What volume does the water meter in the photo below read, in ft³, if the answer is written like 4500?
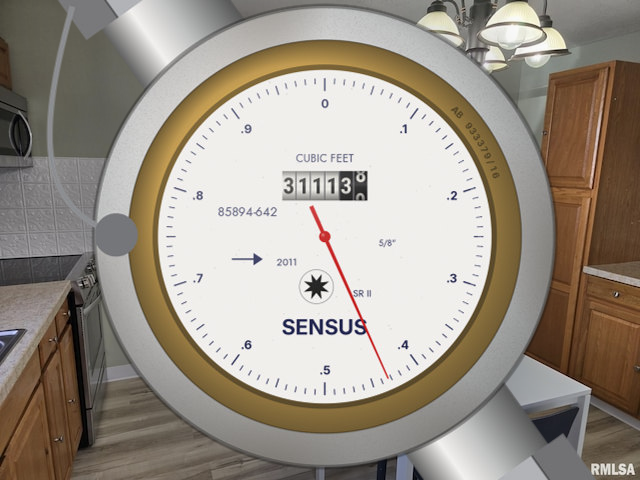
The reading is 311138.43
